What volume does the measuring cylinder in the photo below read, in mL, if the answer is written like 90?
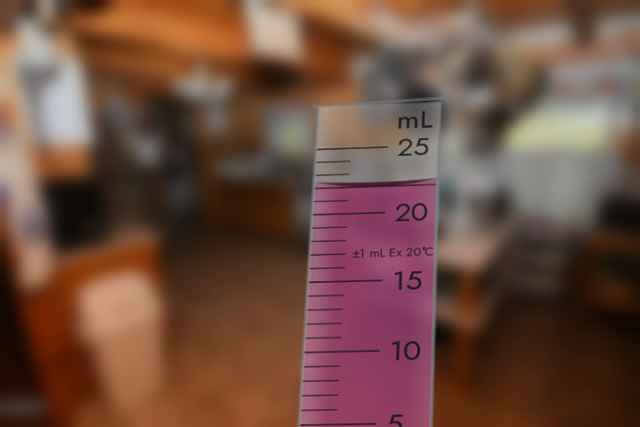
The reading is 22
